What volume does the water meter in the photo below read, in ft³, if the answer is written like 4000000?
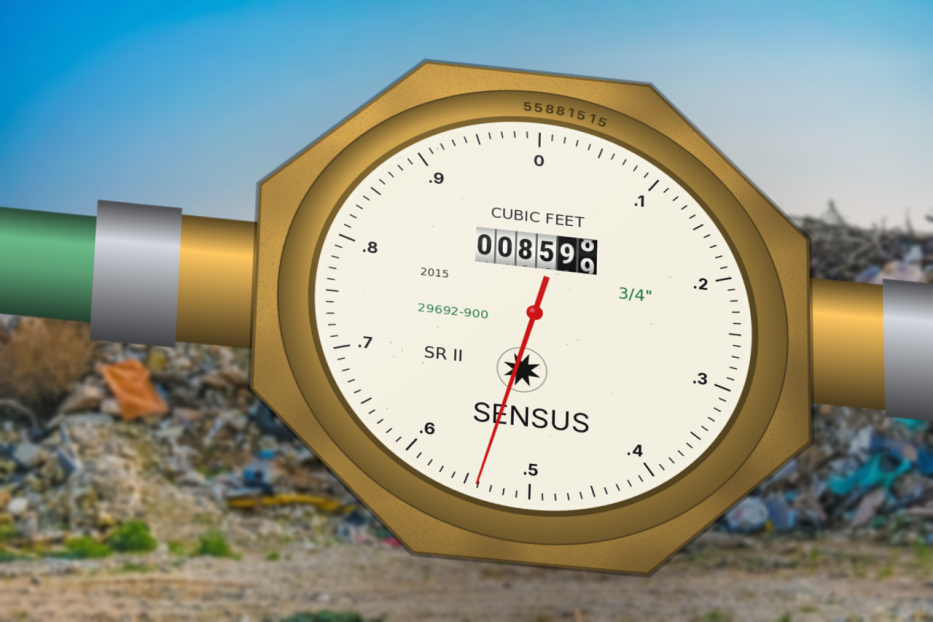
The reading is 8598.54
